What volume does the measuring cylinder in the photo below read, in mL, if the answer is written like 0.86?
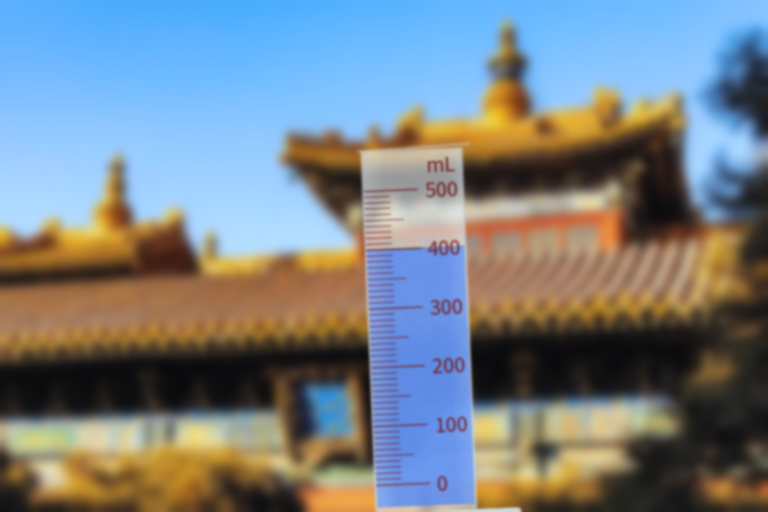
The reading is 400
